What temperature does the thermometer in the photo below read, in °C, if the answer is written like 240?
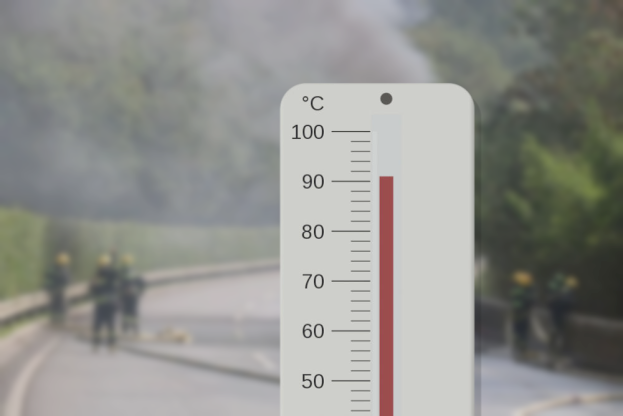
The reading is 91
